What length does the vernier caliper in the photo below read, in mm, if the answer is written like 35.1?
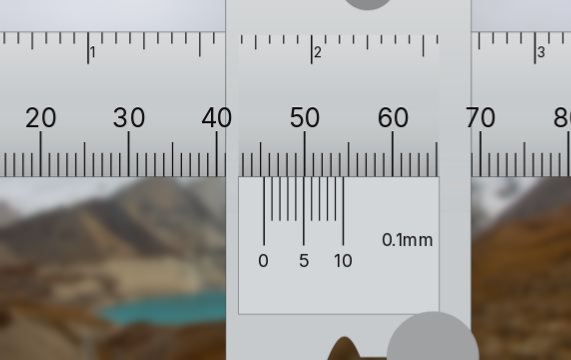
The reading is 45.4
